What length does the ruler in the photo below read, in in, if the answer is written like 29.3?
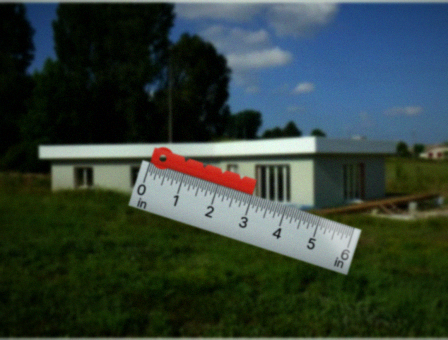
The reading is 3
